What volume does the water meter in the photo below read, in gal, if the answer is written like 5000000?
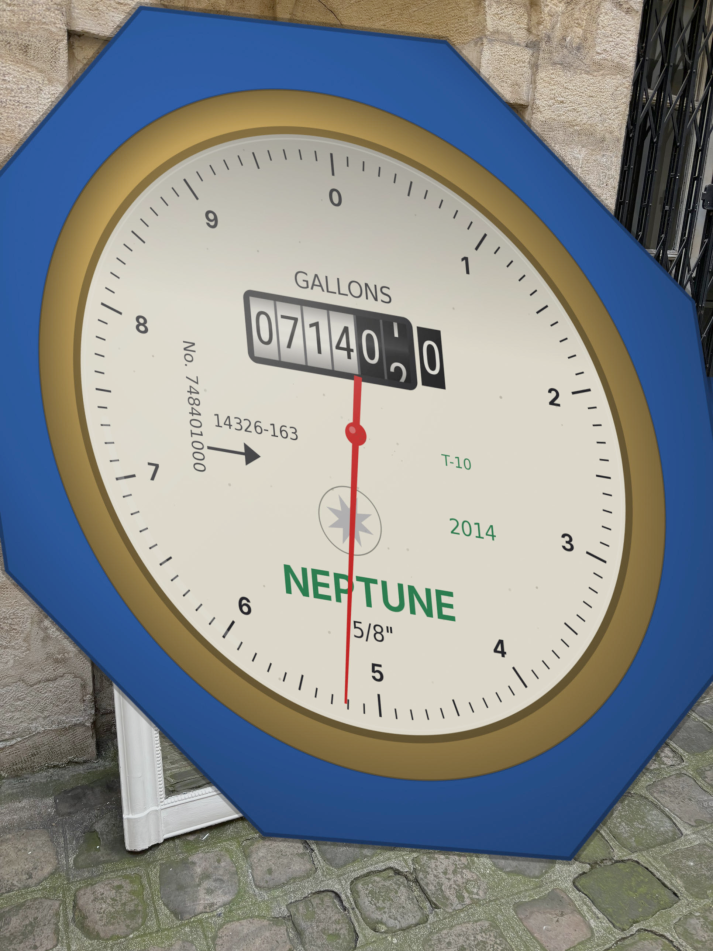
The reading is 714015.2
